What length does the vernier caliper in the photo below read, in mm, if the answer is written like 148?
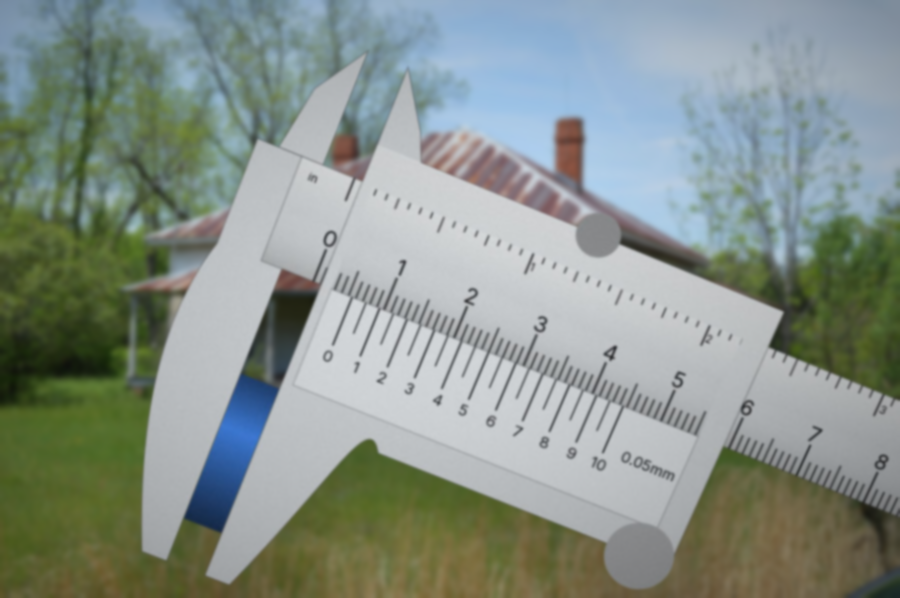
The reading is 5.5
